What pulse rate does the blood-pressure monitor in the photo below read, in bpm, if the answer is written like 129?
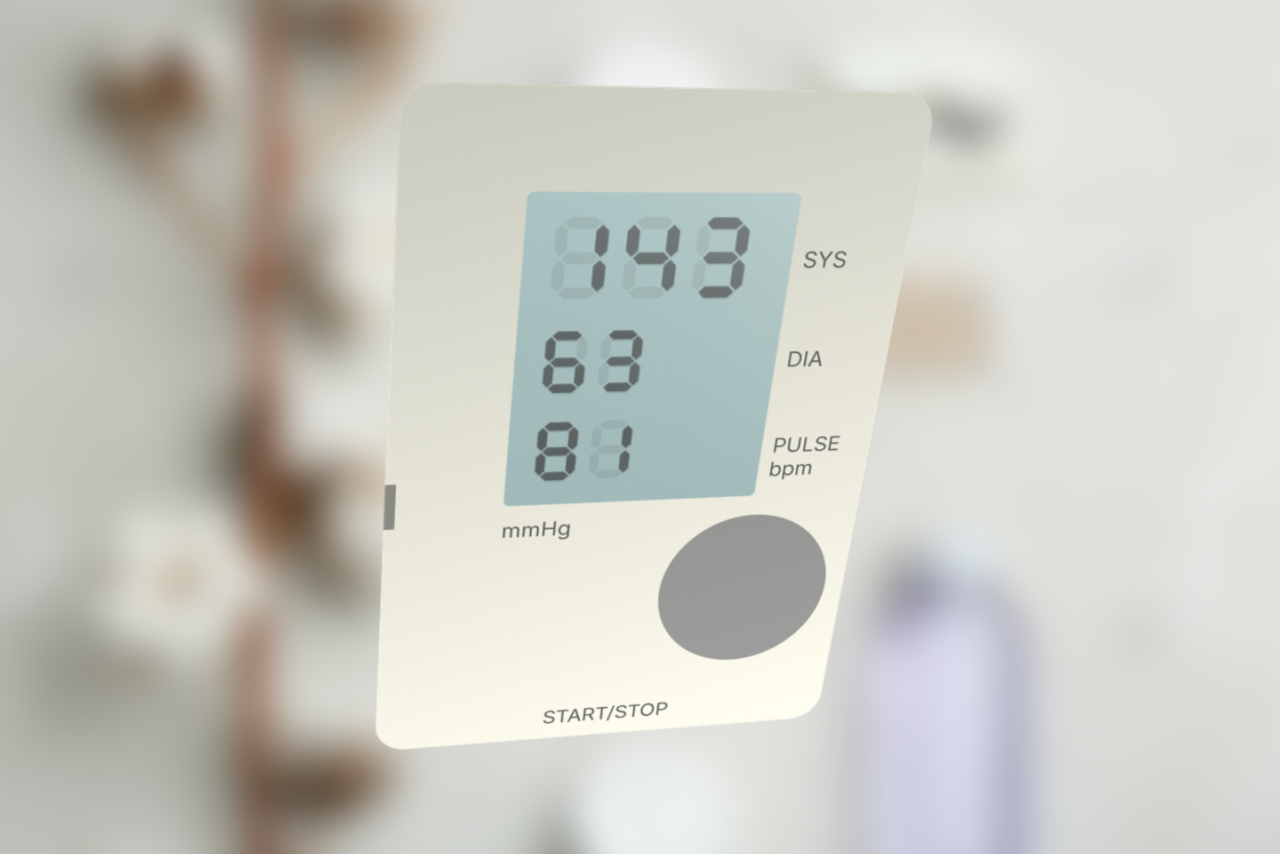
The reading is 81
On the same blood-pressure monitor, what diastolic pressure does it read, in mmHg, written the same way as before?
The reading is 63
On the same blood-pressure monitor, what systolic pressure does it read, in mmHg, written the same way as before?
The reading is 143
